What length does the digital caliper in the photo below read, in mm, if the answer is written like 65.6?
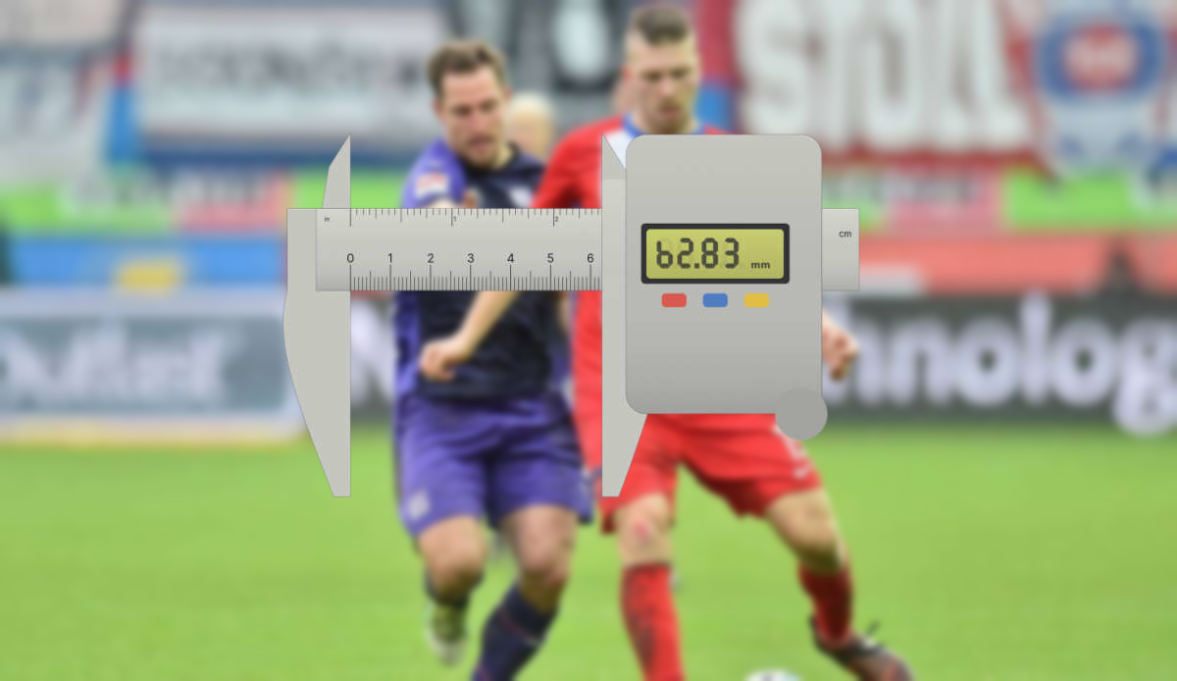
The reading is 62.83
